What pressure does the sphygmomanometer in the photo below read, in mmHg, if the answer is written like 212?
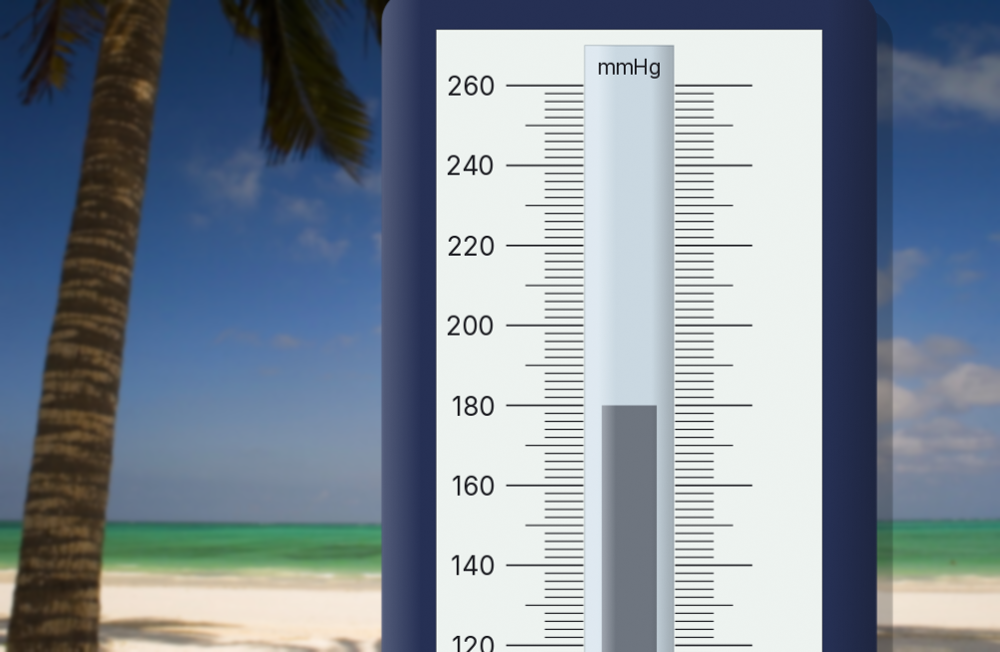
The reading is 180
